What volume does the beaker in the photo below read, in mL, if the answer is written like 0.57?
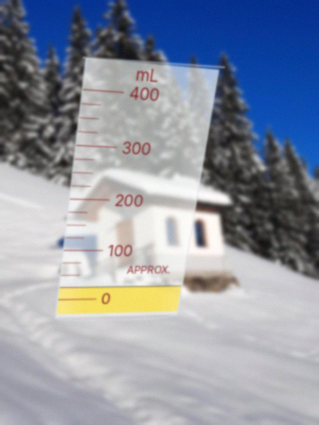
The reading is 25
